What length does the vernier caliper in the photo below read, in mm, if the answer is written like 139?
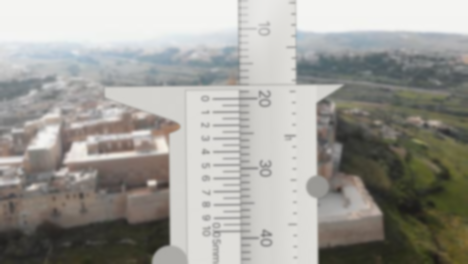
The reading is 20.0
